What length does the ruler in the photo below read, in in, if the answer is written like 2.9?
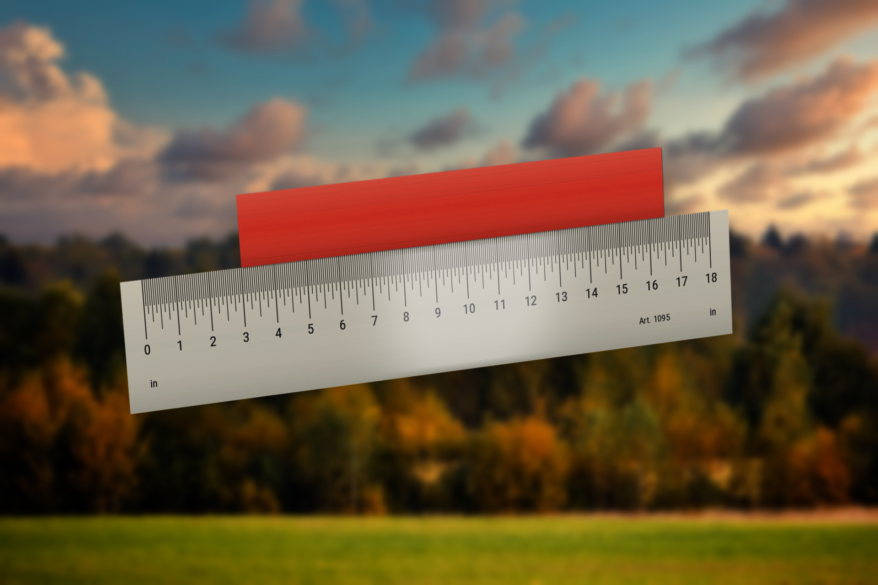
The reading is 13.5
